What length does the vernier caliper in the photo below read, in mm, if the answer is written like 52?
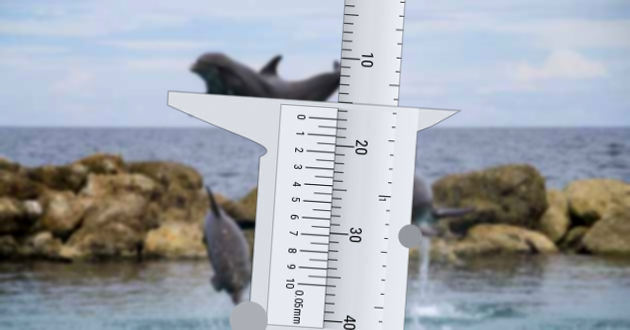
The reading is 17.0
